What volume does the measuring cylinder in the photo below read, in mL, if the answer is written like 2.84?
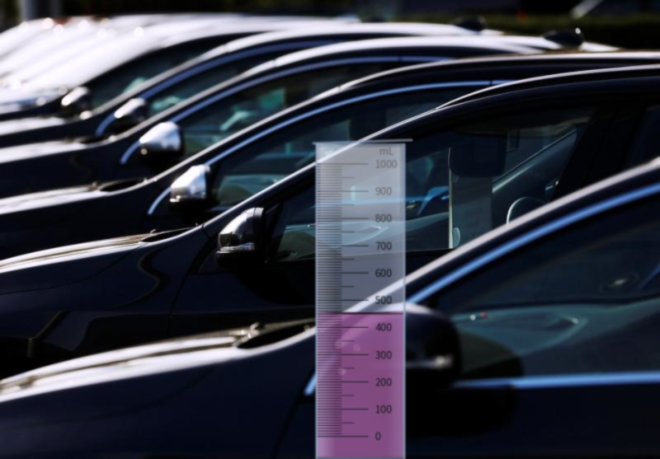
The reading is 450
